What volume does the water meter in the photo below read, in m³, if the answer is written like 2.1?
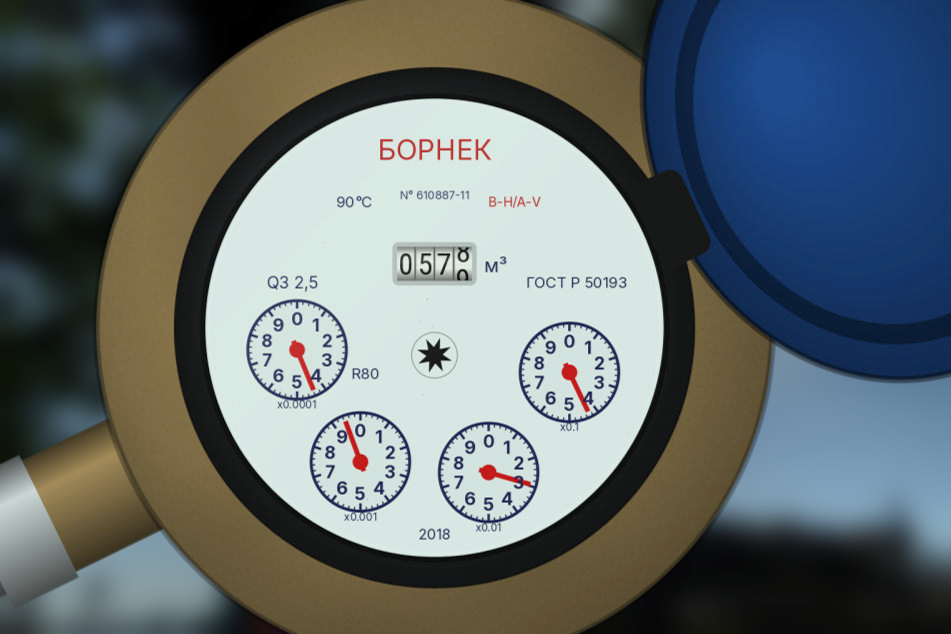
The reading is 578.4294
